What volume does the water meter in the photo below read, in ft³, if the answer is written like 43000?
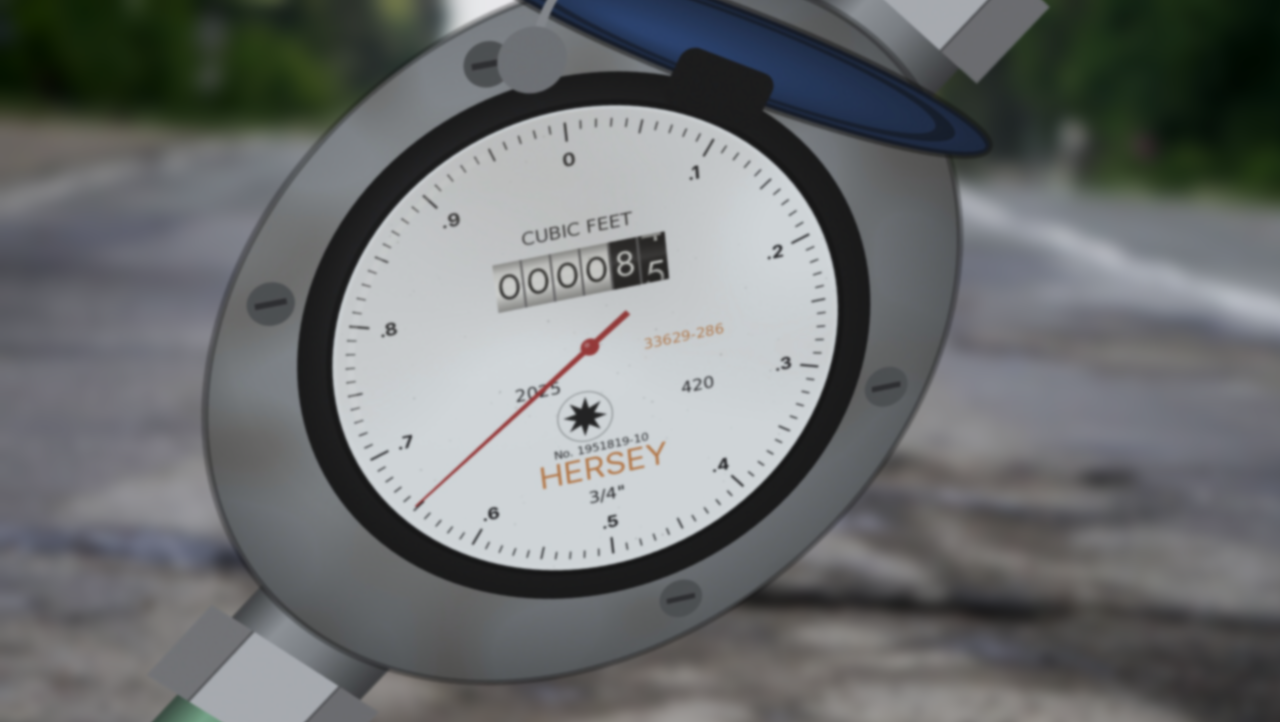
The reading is 84.65
